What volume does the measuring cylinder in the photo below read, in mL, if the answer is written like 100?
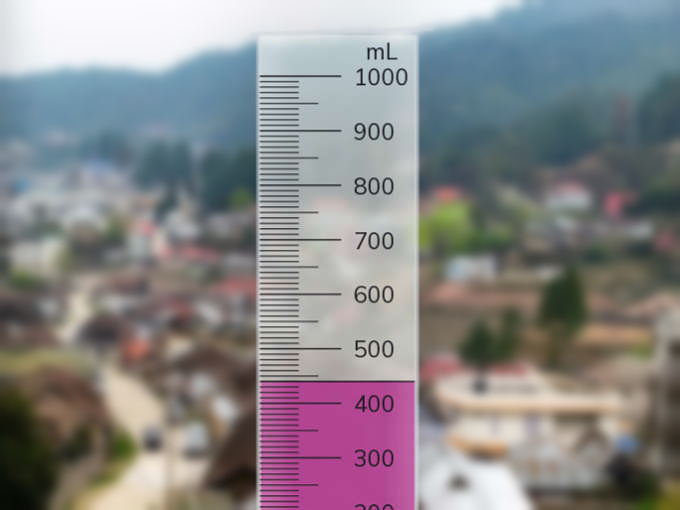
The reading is 440
